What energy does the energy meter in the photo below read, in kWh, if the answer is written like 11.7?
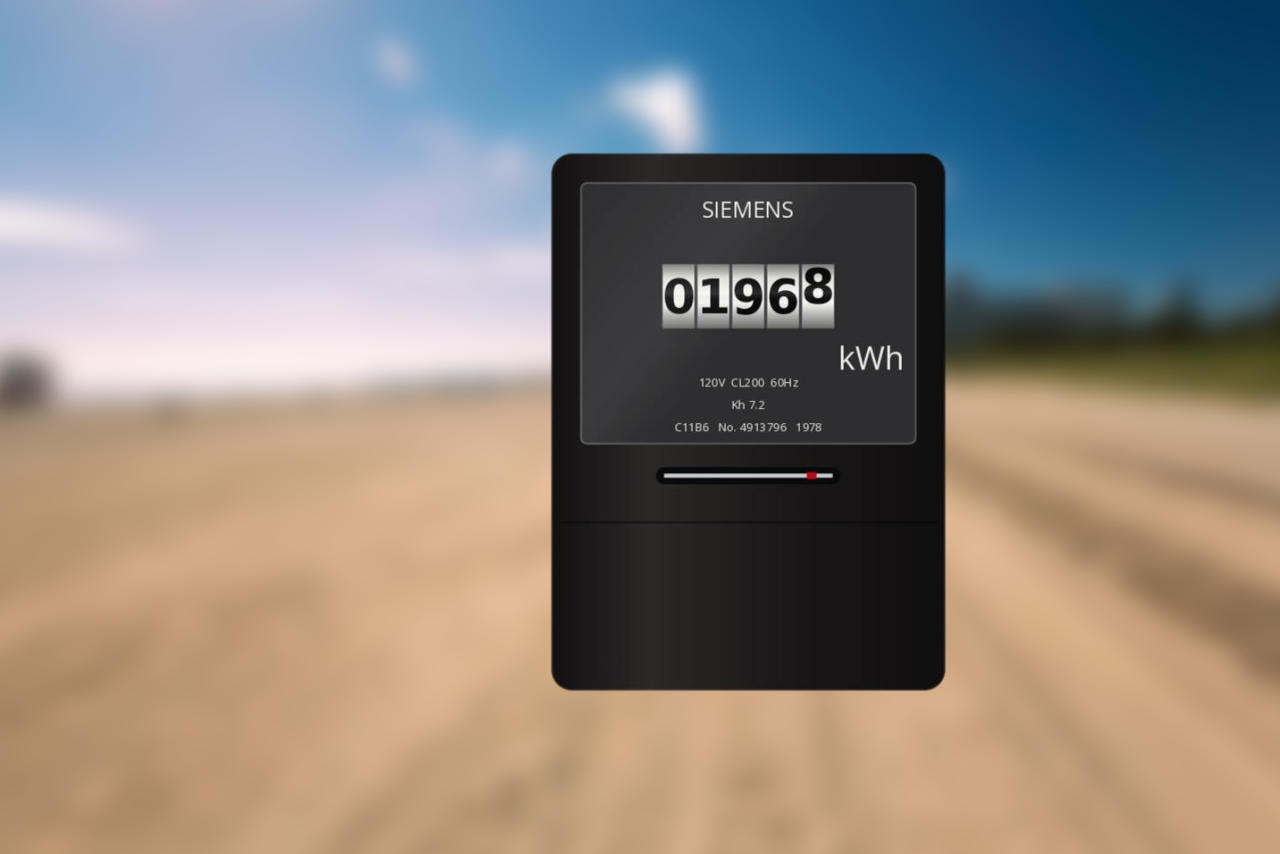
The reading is 1968
